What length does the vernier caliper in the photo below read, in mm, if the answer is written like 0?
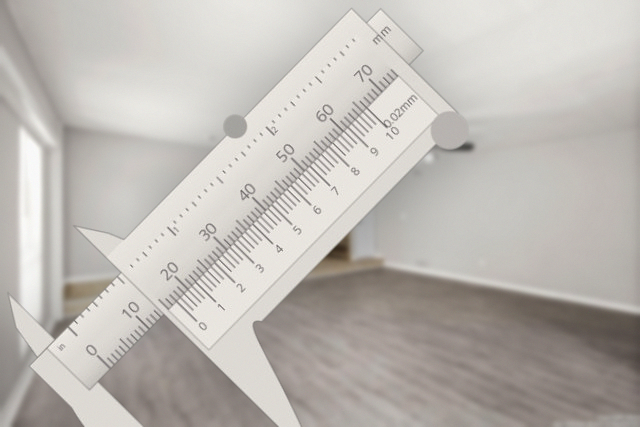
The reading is 17.0
